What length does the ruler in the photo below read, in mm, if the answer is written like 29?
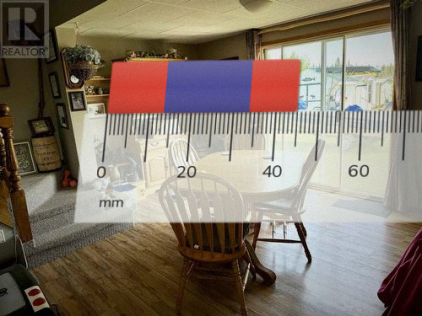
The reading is 45
